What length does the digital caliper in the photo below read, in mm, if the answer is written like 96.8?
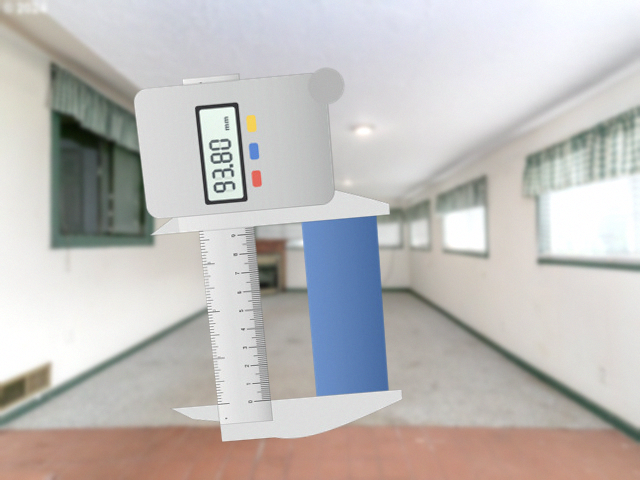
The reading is 93.80
